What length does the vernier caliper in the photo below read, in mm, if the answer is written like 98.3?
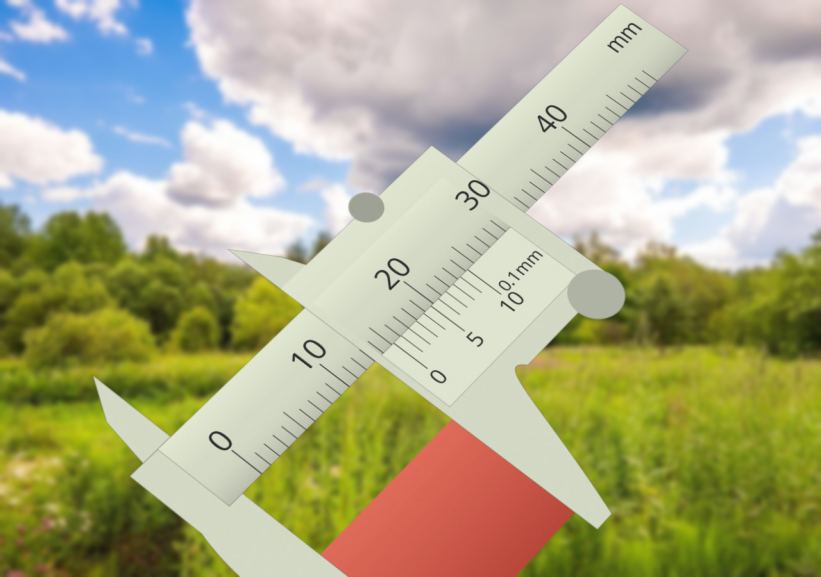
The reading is 15.2
